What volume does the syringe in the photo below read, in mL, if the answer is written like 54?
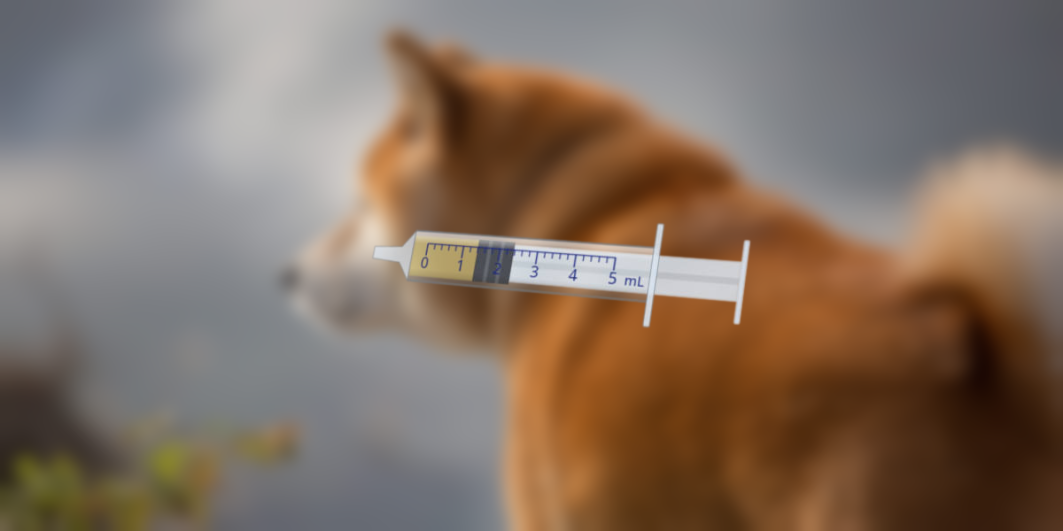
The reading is 1.4
